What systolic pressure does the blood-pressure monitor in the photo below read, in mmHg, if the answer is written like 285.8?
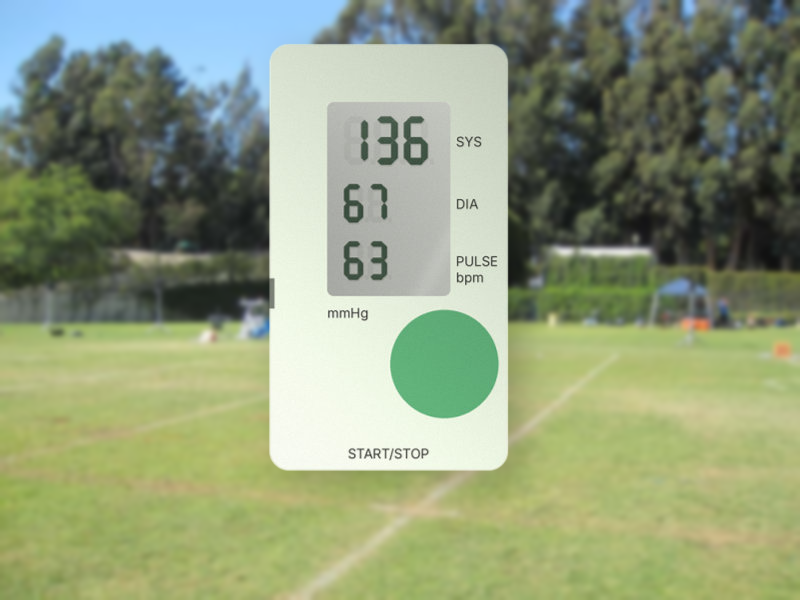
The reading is 136
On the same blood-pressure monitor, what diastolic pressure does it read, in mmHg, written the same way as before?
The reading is 67
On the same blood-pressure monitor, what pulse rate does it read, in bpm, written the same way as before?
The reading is 63
